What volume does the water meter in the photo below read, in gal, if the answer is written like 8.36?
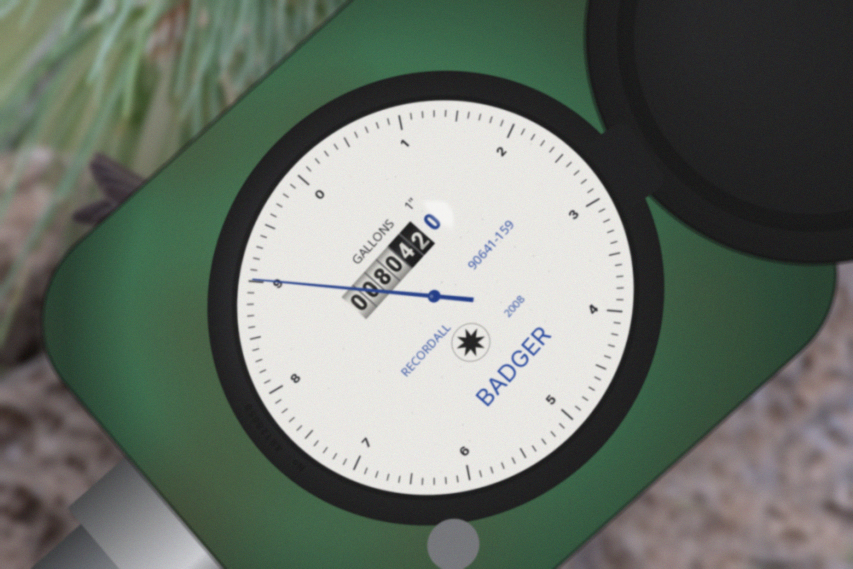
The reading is 80419.0
